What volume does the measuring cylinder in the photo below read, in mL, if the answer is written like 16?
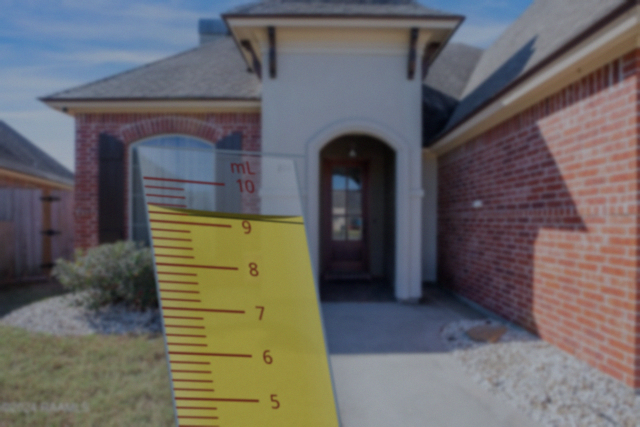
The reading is 9.2
